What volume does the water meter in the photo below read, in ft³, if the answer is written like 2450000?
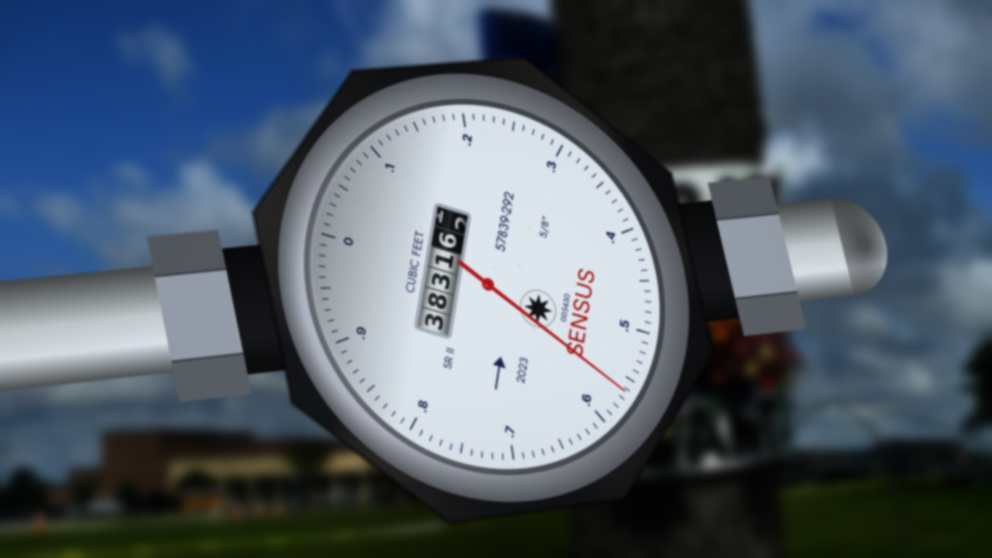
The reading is 383161.56
